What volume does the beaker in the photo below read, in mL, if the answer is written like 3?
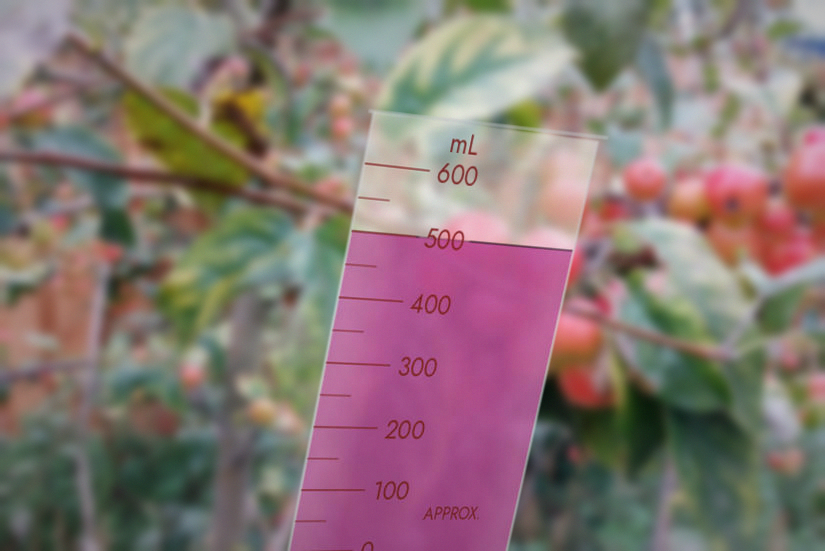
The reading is 500
